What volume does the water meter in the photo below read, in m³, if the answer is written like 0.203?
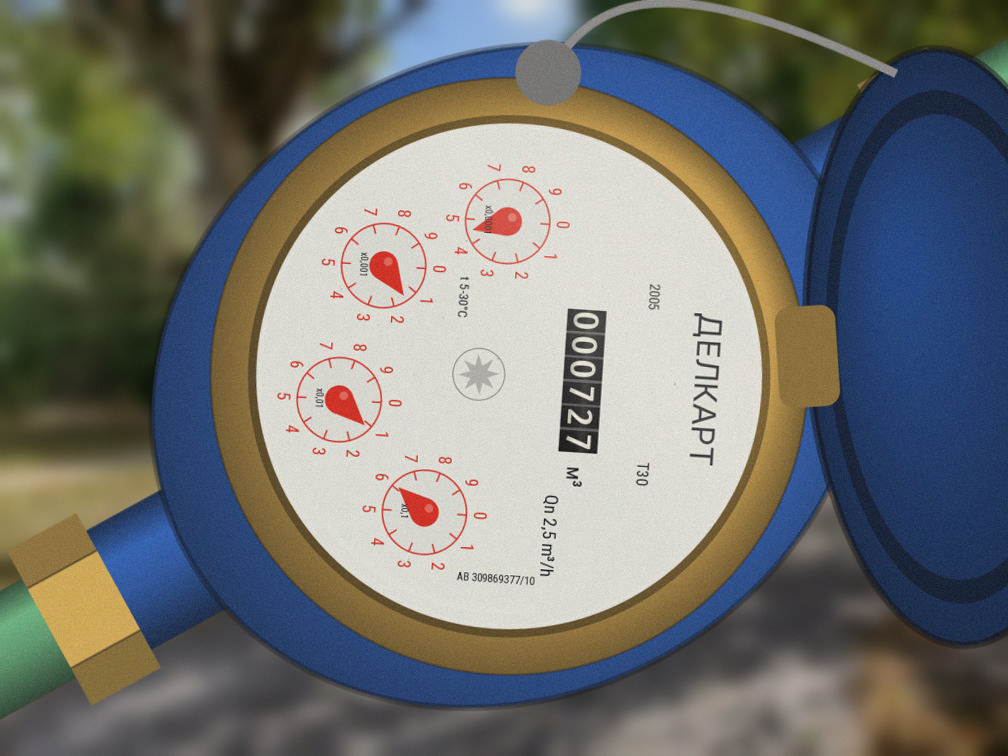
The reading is 727.6114
